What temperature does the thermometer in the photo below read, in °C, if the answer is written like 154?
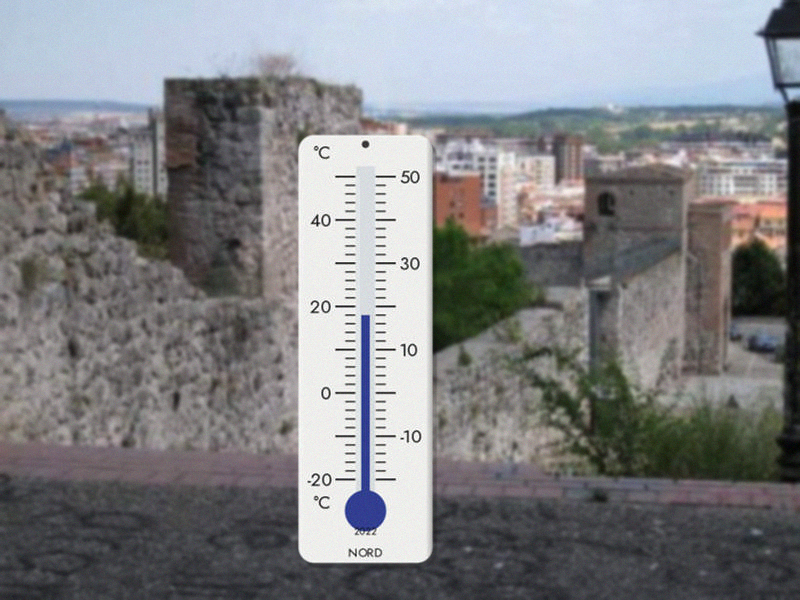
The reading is 18
